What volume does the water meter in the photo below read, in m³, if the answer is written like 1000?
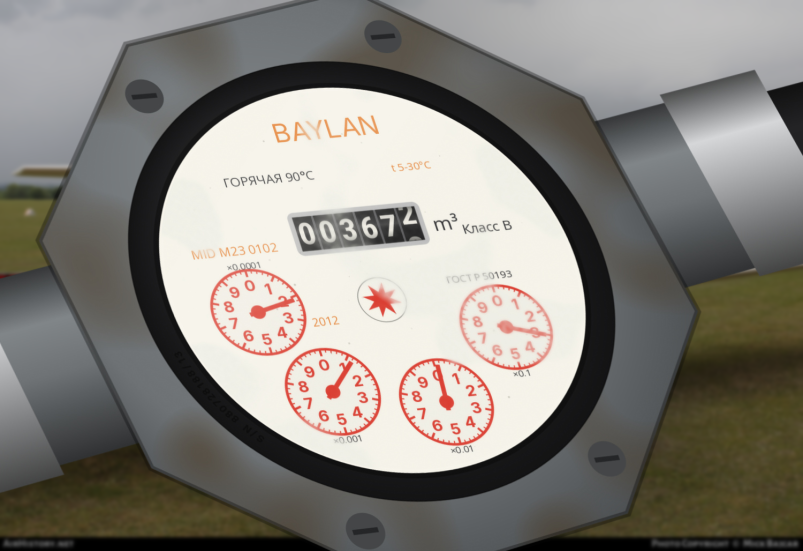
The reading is 3672.3012
